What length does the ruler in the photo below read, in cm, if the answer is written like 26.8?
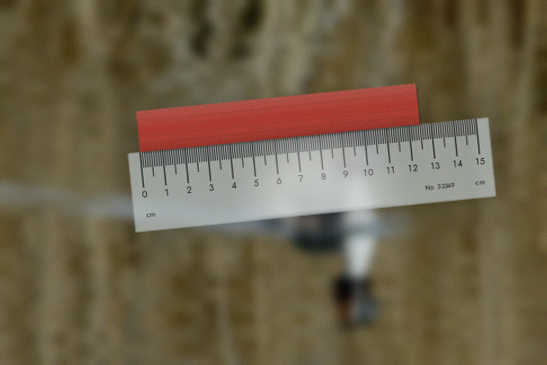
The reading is 12.5
